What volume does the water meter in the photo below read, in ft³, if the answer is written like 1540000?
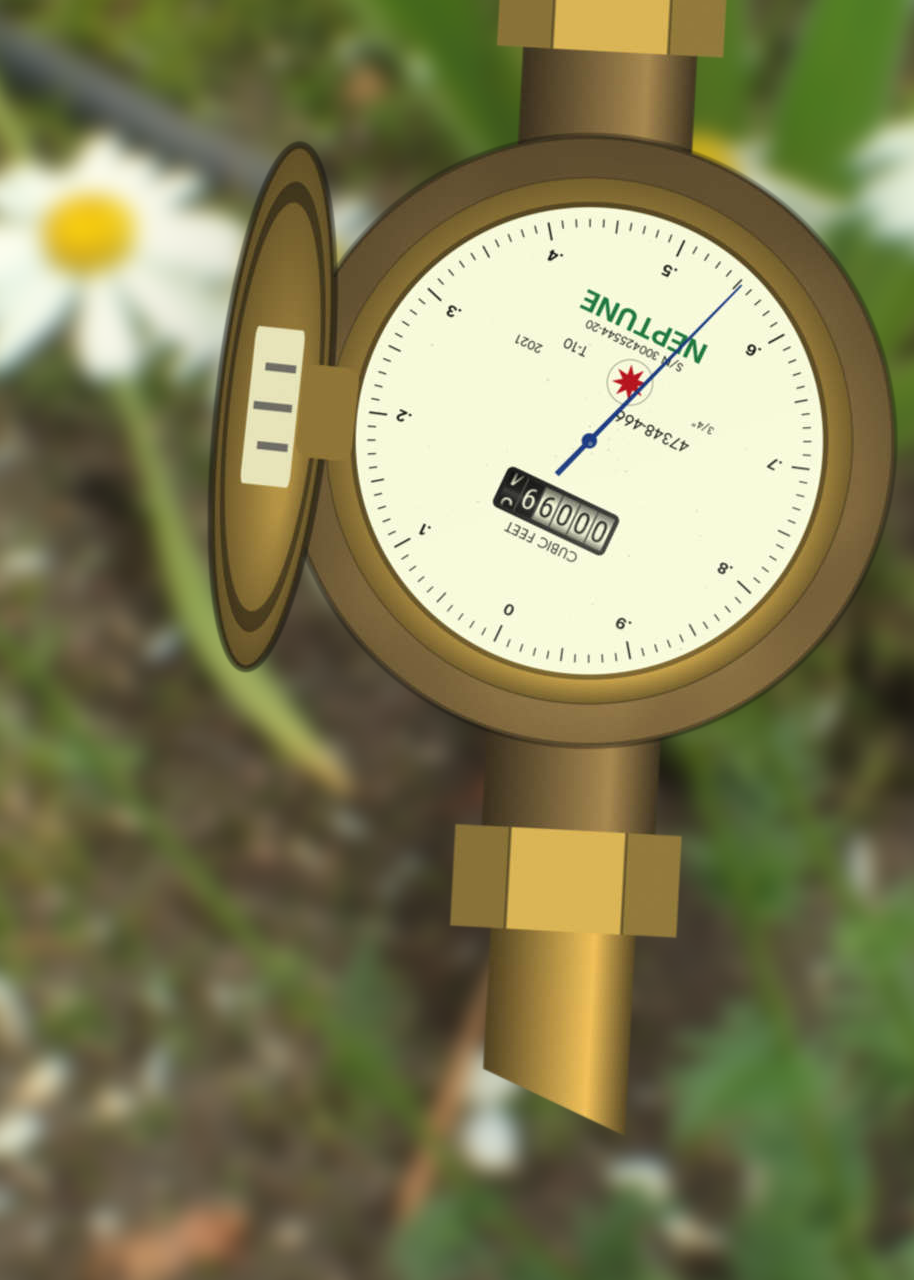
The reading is 993.55
